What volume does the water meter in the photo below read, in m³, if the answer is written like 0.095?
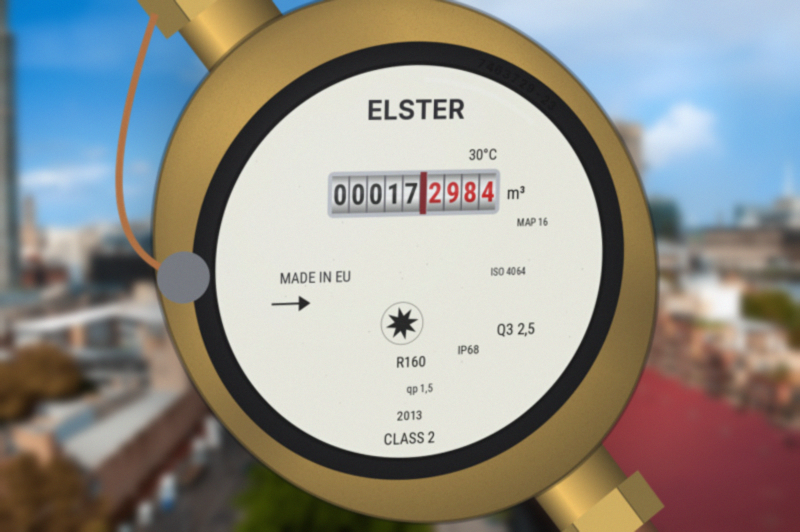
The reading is 17.2984
